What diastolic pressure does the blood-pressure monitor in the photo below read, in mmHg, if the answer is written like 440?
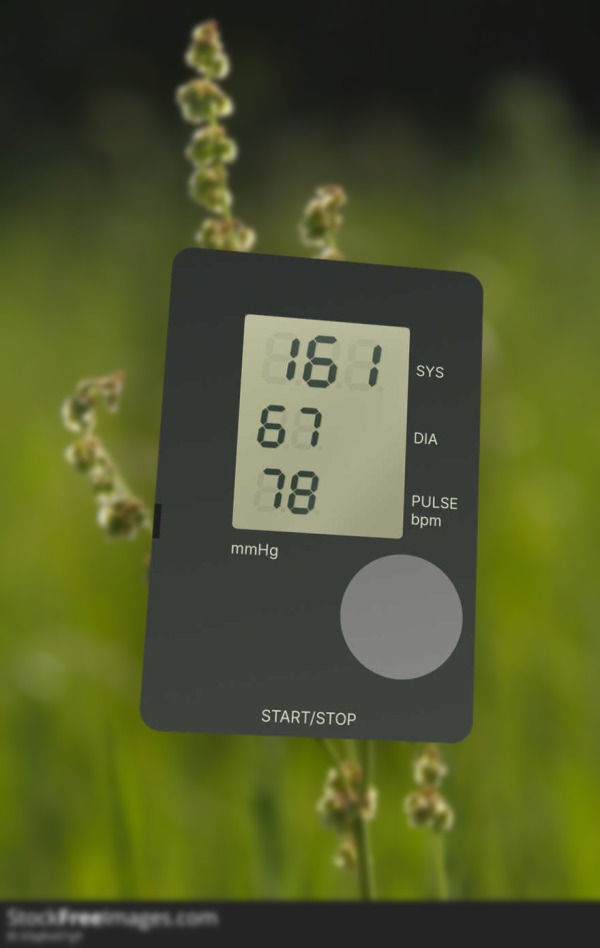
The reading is 67
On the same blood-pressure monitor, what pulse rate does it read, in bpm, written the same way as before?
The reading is 78
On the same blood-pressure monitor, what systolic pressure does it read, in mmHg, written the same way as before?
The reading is 161
